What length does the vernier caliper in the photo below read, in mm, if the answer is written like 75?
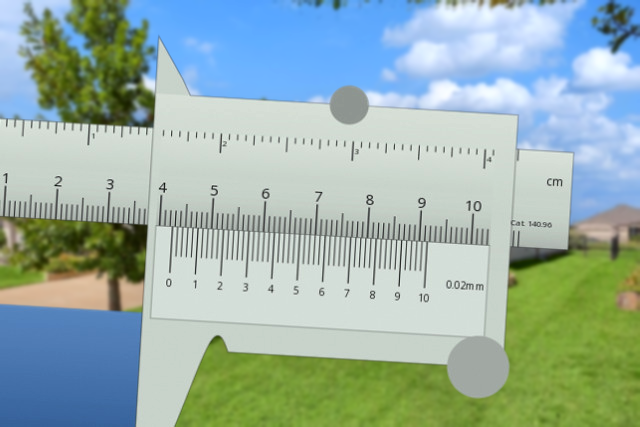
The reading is 42.5
